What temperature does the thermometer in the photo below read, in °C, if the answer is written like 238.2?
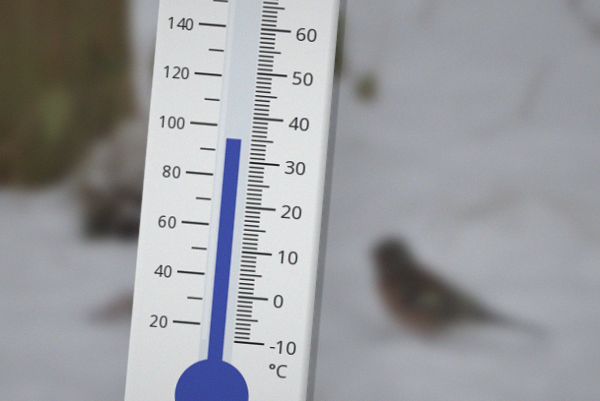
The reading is 35
